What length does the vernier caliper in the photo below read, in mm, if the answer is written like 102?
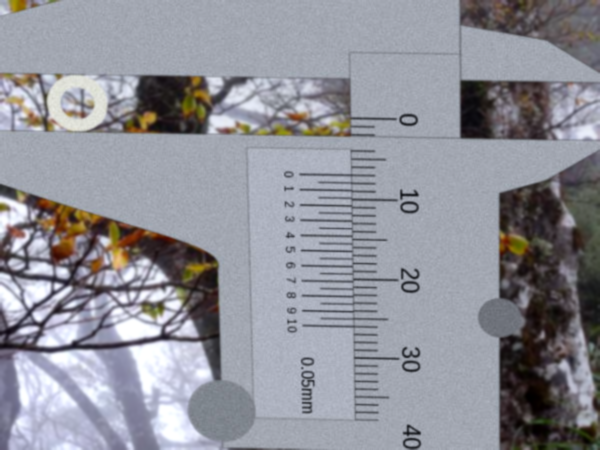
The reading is 7.0
